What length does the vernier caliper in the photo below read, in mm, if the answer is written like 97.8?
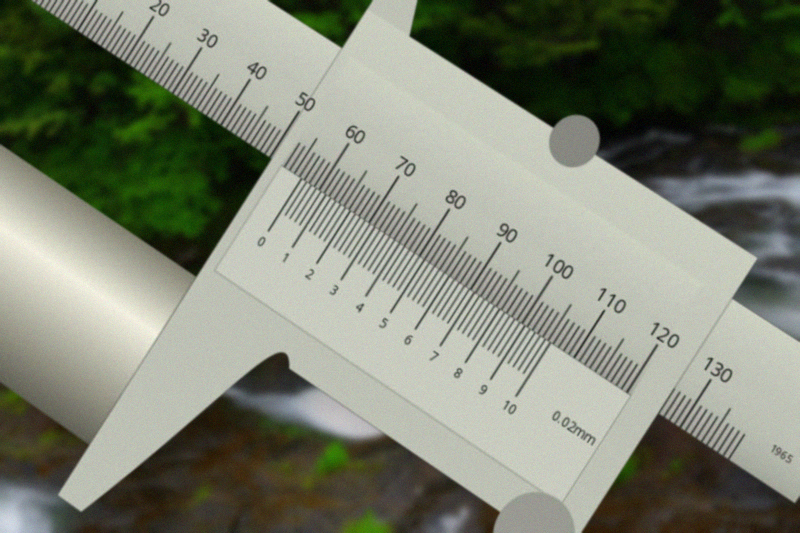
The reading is 56.5
